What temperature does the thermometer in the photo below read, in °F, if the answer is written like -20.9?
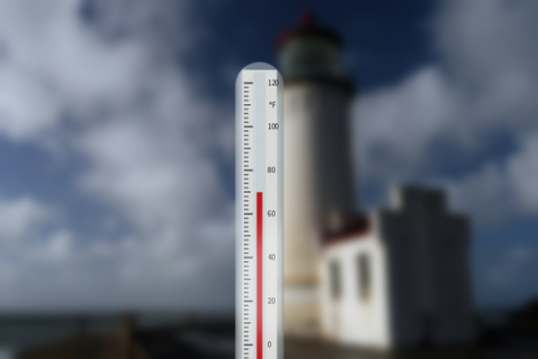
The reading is 70
